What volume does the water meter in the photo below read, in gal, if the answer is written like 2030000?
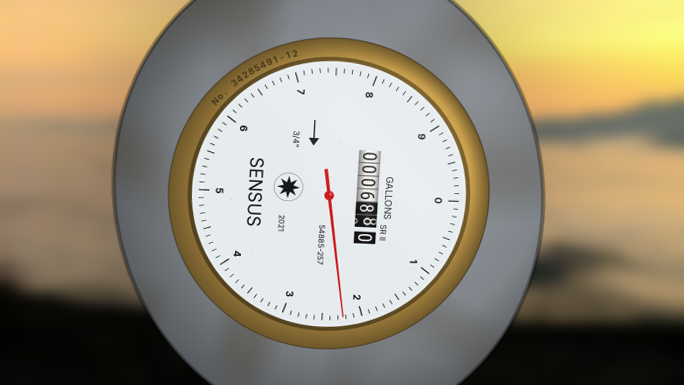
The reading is 6882.2
